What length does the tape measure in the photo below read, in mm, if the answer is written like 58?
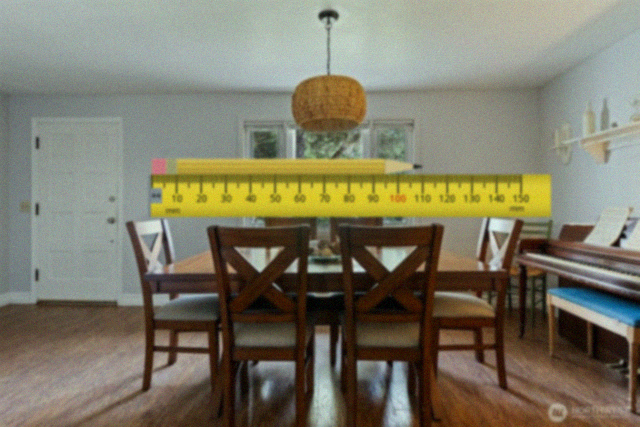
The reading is 110
